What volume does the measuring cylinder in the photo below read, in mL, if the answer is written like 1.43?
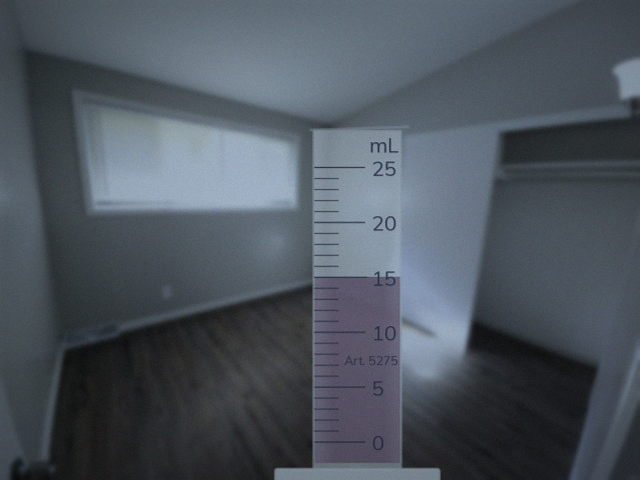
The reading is 15
